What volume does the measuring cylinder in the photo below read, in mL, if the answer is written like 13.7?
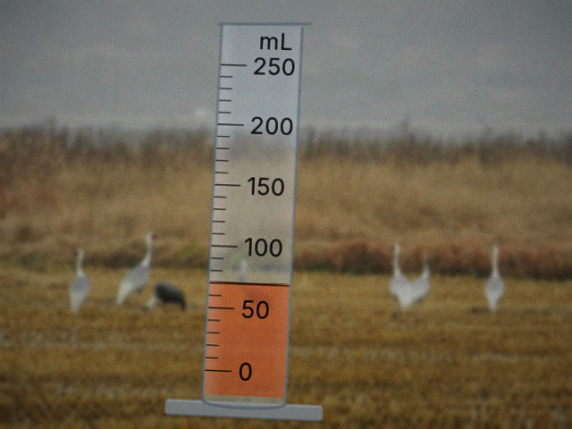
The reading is 70
